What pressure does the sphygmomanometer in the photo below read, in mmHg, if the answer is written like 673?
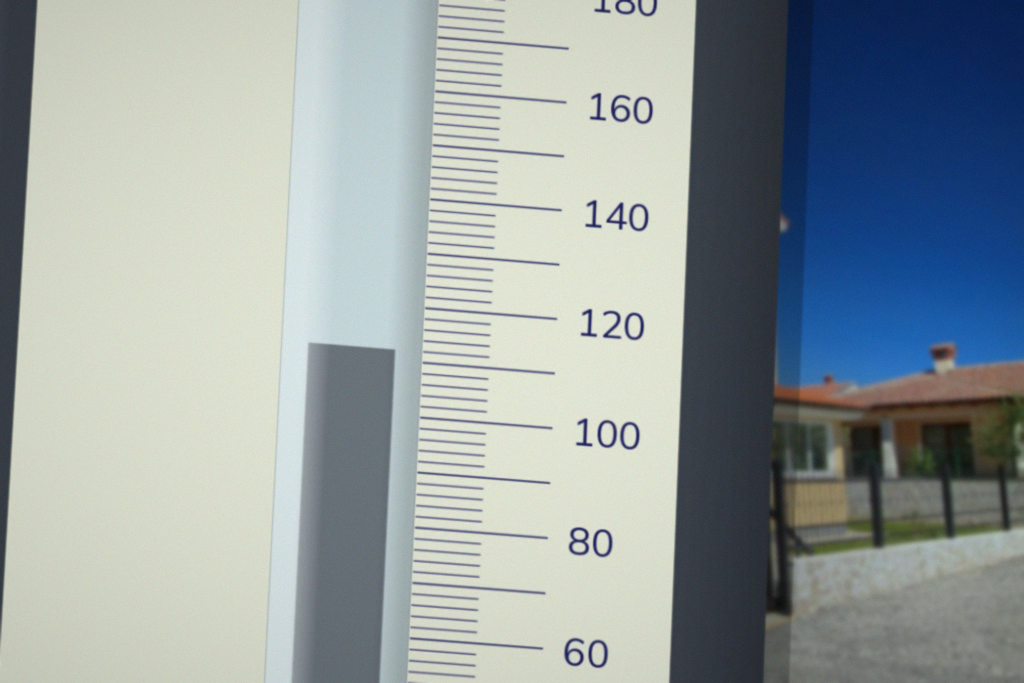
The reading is 112
